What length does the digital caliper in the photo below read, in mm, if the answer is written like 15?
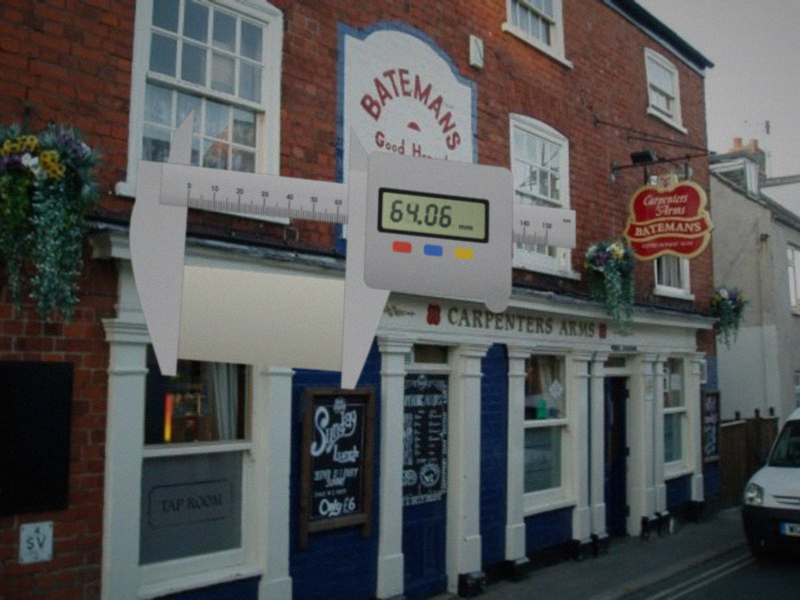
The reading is 64.06
